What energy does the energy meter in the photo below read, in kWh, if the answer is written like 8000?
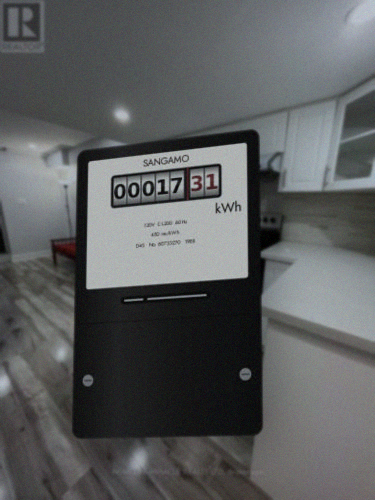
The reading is 17.31
